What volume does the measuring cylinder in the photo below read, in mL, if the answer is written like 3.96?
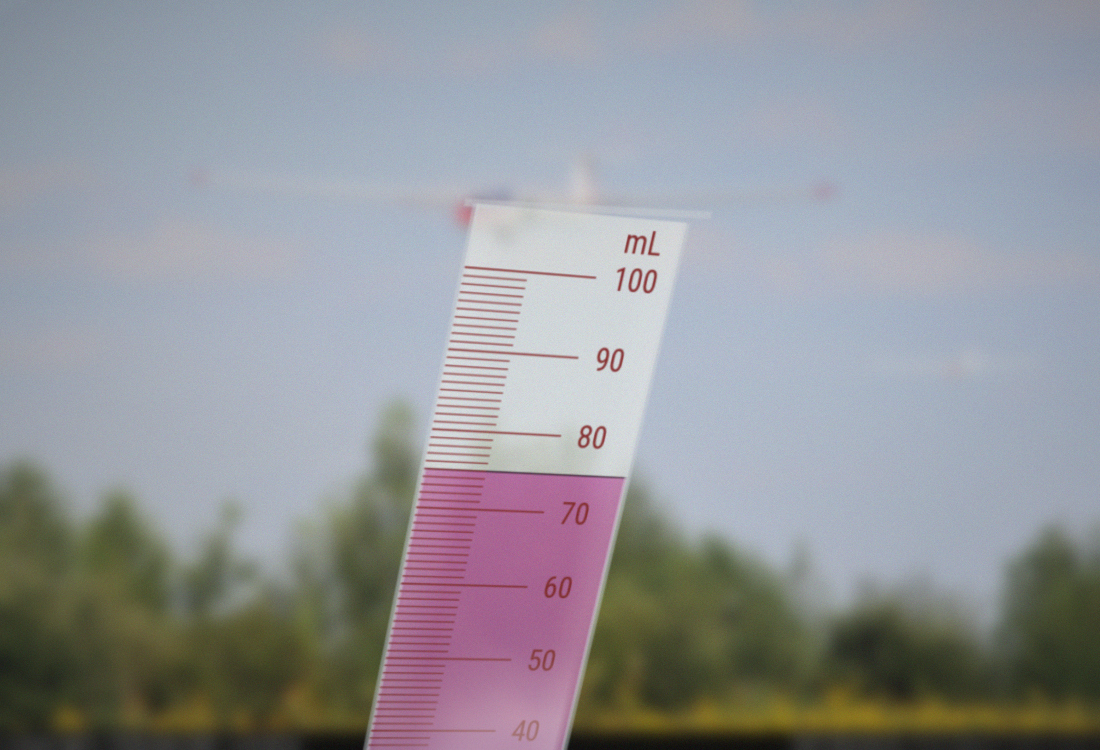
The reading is 75
